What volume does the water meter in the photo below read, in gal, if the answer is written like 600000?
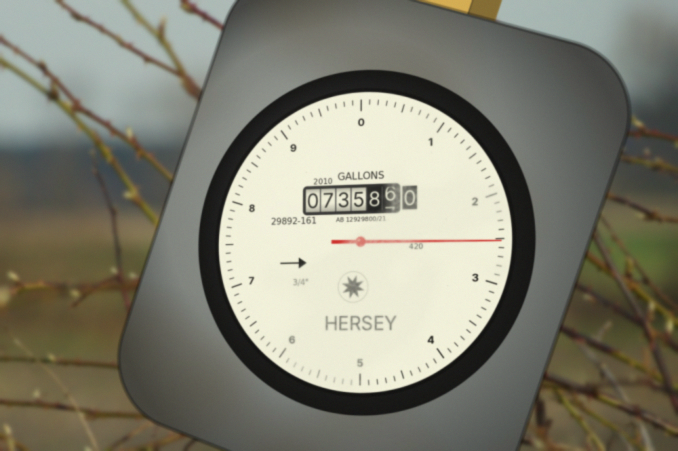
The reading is 735862.5
